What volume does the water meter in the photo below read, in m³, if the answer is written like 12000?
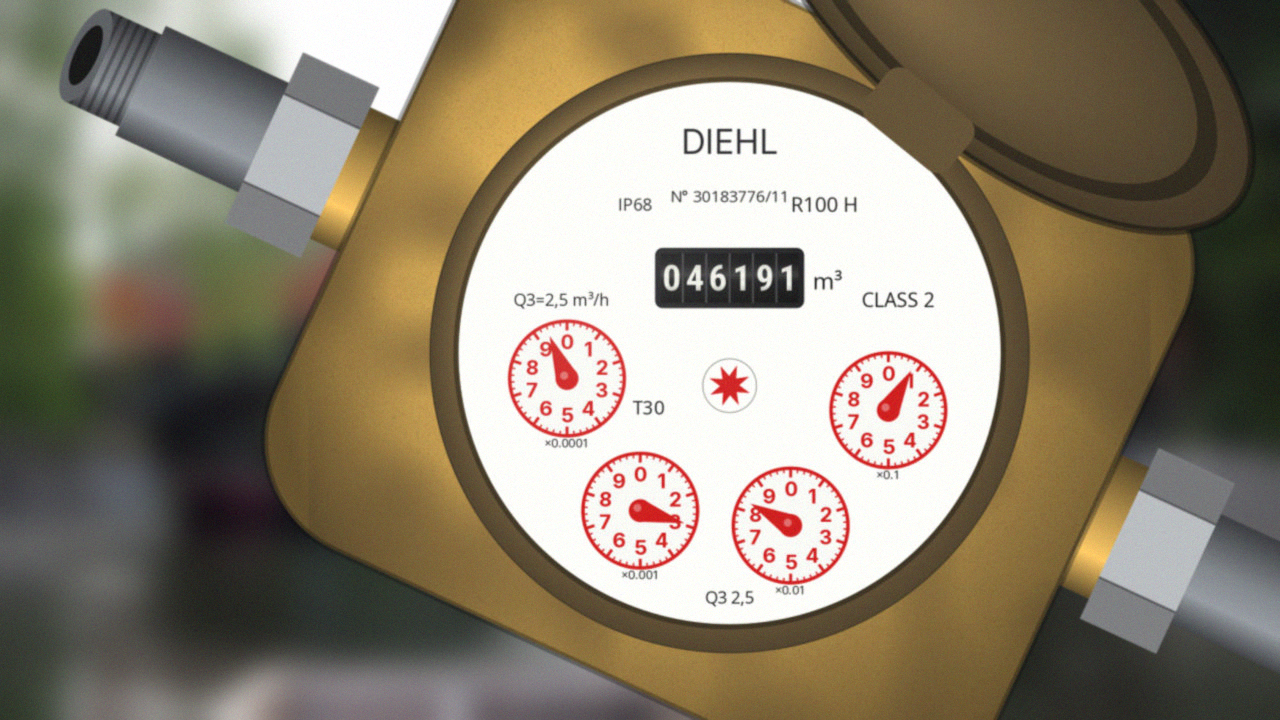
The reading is 46191.0829
